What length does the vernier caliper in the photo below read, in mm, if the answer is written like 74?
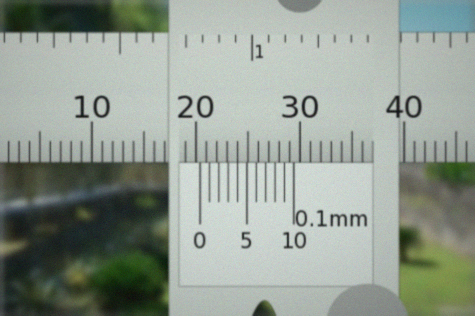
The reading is 20.4
